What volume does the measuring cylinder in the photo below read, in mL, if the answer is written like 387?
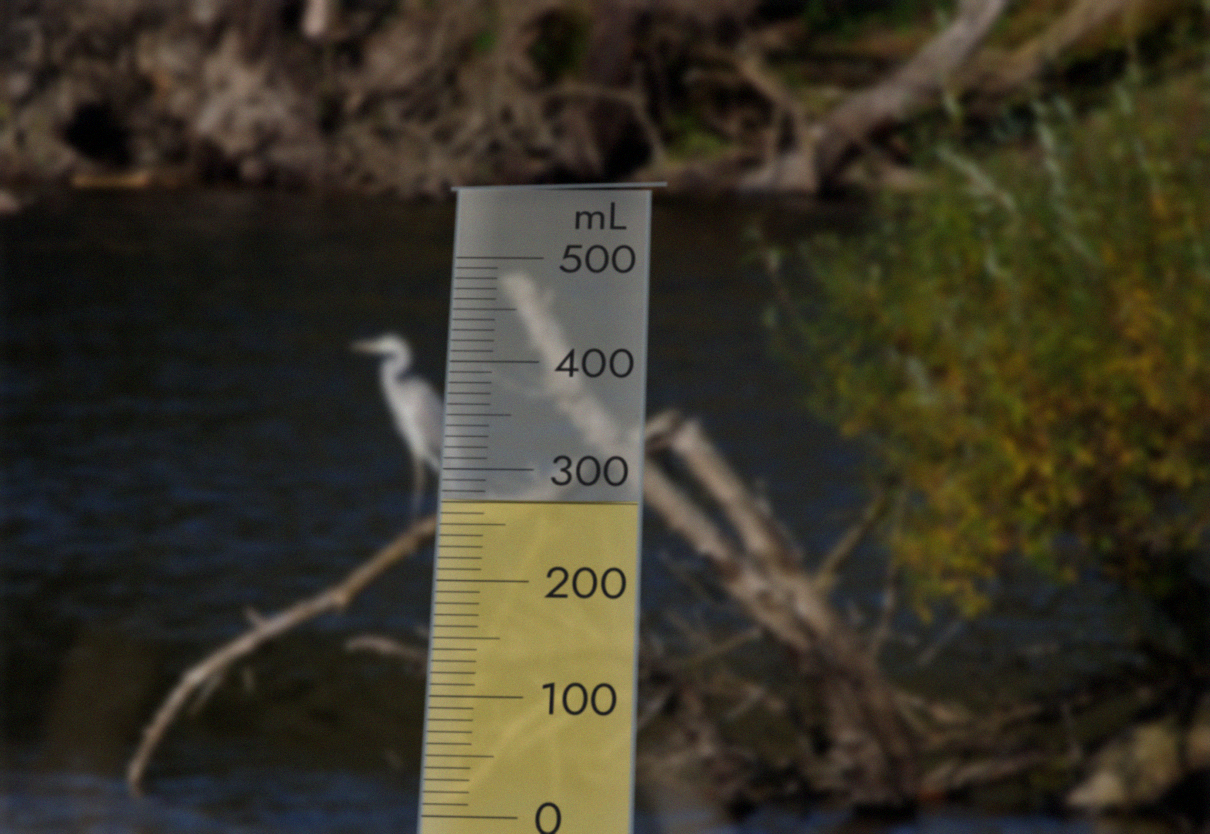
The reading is 270
